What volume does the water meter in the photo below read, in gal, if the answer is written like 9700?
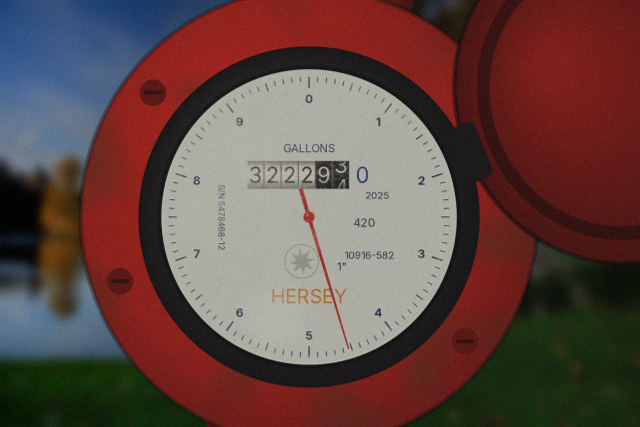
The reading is 3222934.5
